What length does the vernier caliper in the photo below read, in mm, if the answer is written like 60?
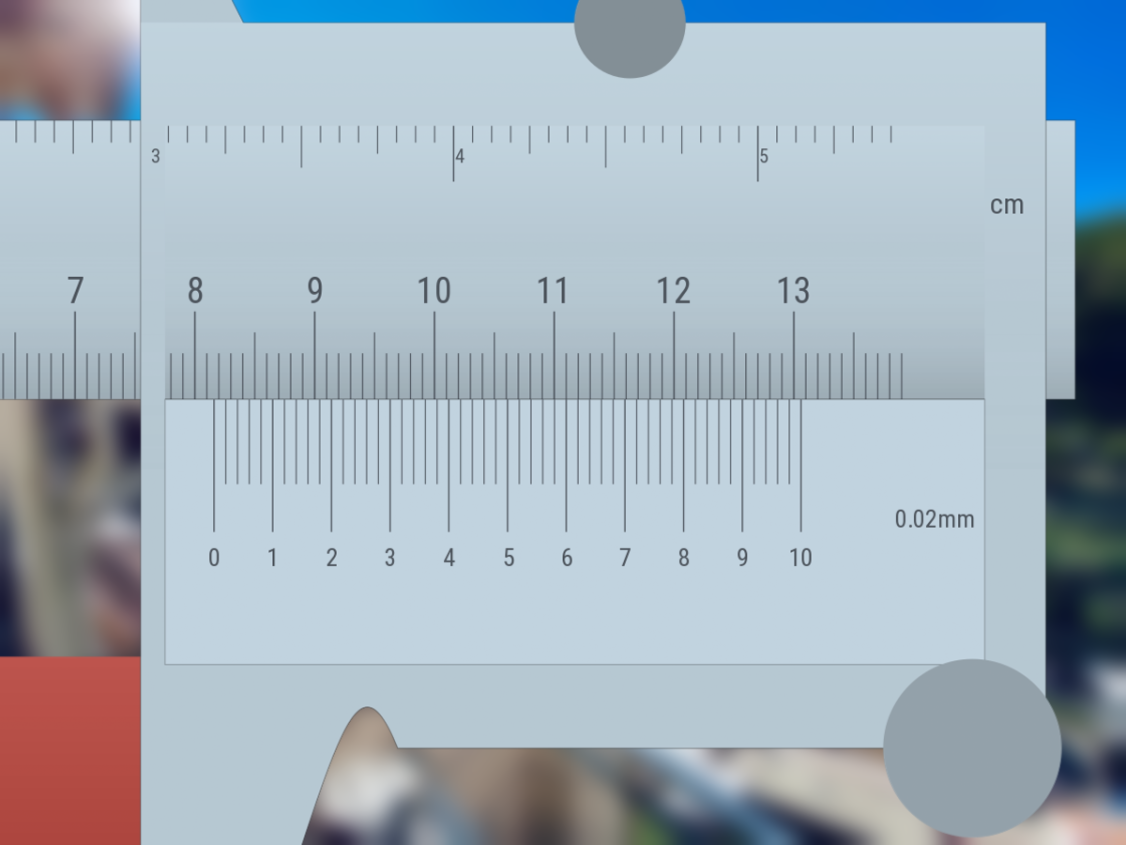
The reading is 81.6
